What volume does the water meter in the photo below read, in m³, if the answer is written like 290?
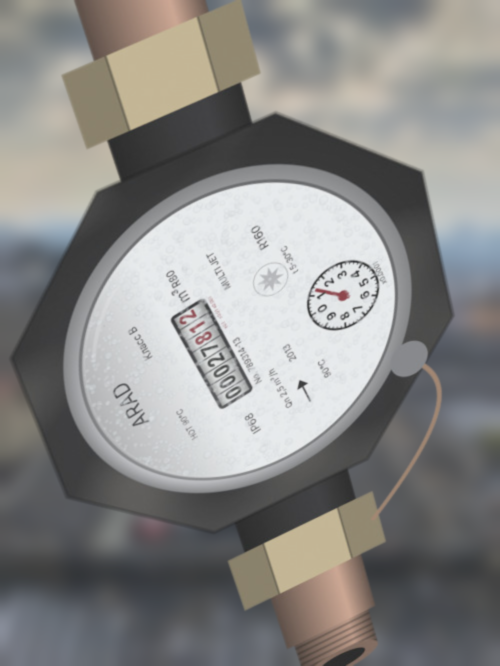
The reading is 27.8121
